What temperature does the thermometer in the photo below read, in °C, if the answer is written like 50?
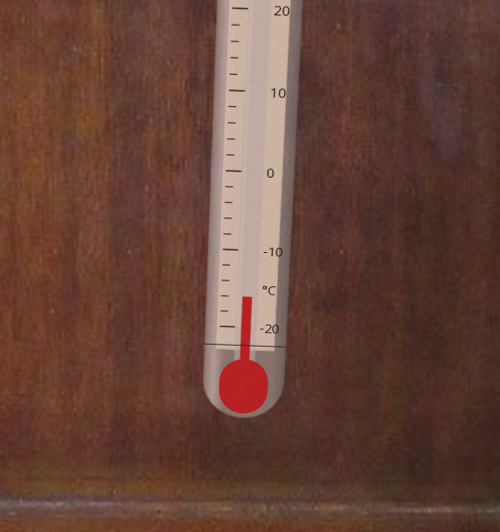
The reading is -16
